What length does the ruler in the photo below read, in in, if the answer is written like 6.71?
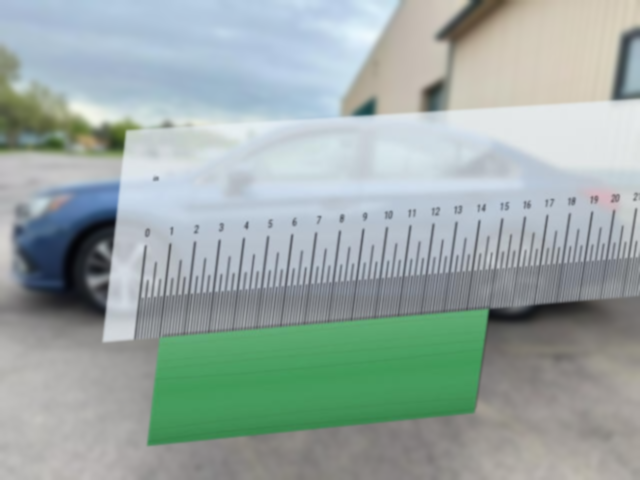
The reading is 14
